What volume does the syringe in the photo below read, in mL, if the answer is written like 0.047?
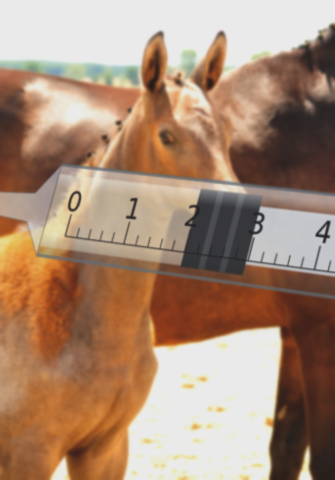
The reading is 2
